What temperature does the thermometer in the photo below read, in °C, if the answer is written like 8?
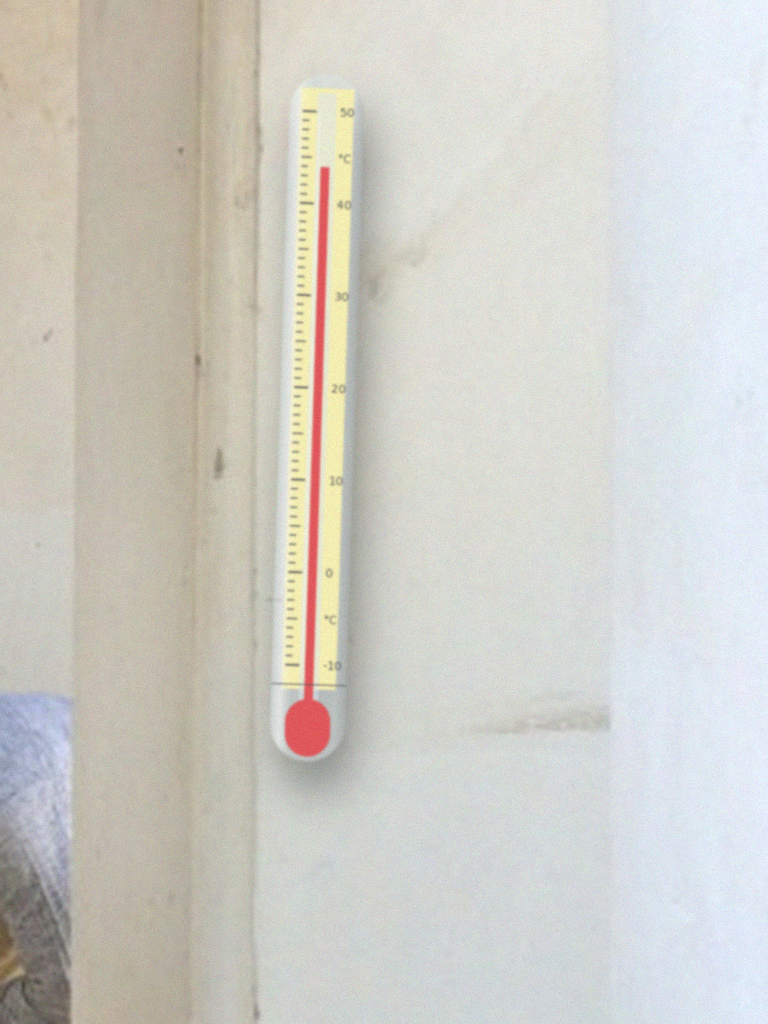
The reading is 44
